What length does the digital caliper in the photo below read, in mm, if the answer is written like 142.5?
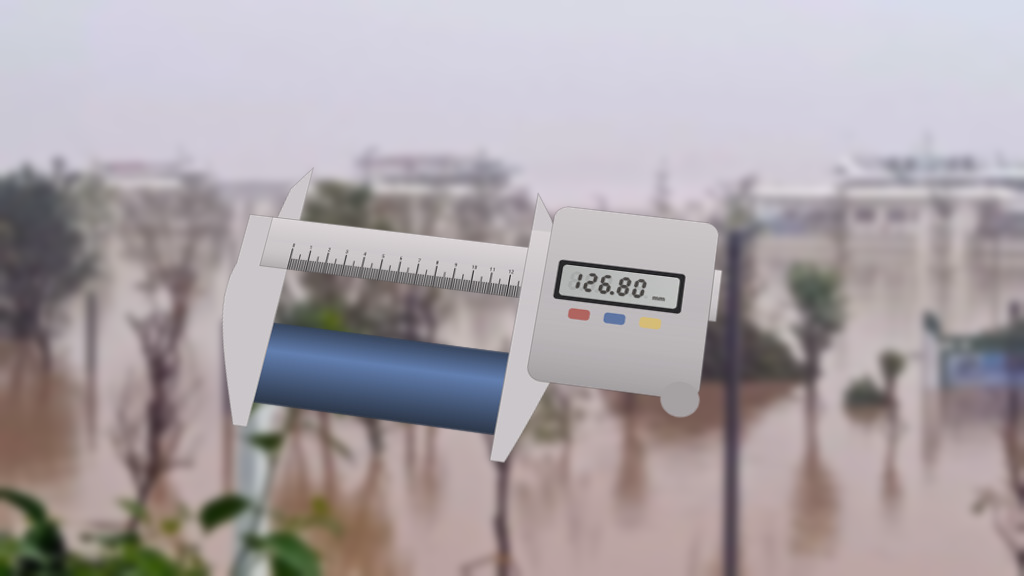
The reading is 126.80
